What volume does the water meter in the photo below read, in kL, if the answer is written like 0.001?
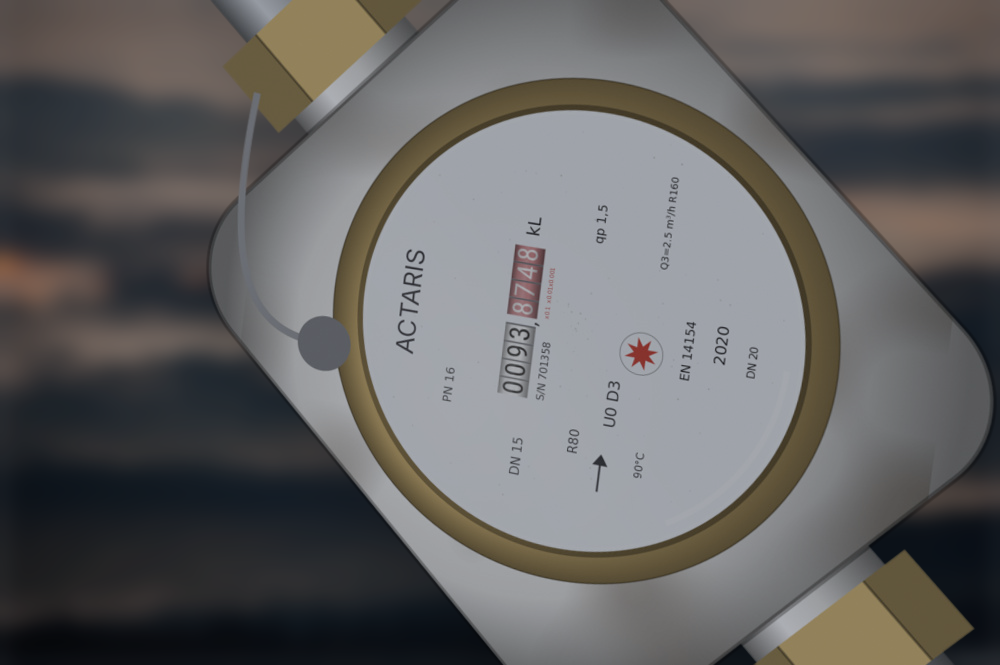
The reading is 93.8748
